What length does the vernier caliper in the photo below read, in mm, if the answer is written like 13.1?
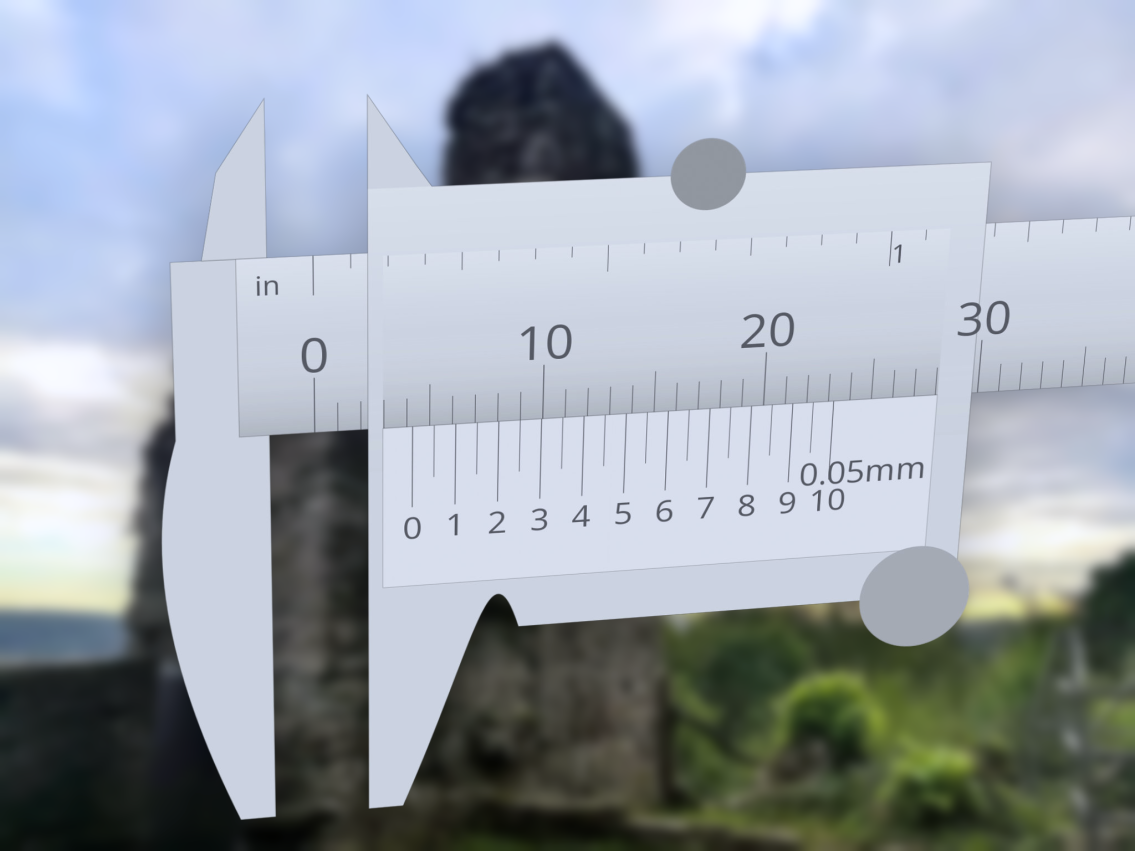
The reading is 4.25
